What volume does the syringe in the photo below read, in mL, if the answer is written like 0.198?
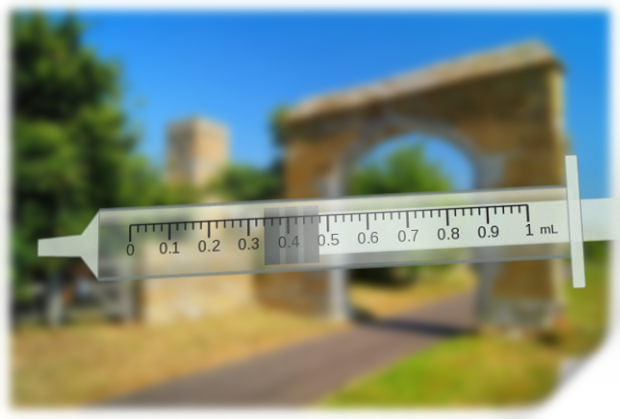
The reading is 0.34
